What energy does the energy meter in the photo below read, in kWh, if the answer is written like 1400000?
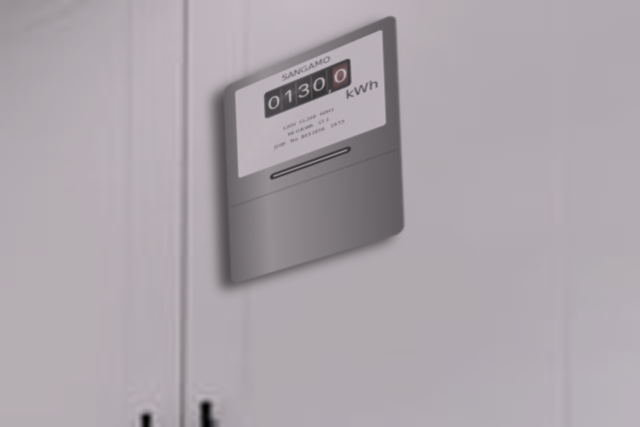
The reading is 130.0
